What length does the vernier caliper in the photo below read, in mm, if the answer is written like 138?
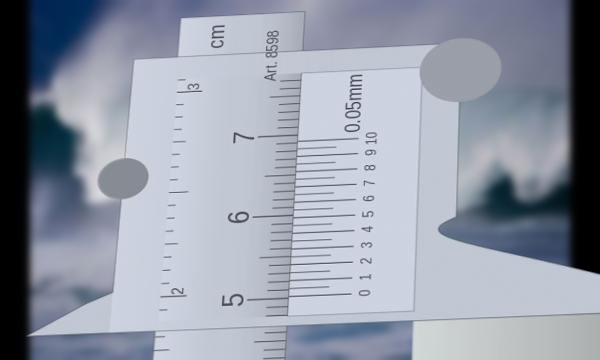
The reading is 50.2
